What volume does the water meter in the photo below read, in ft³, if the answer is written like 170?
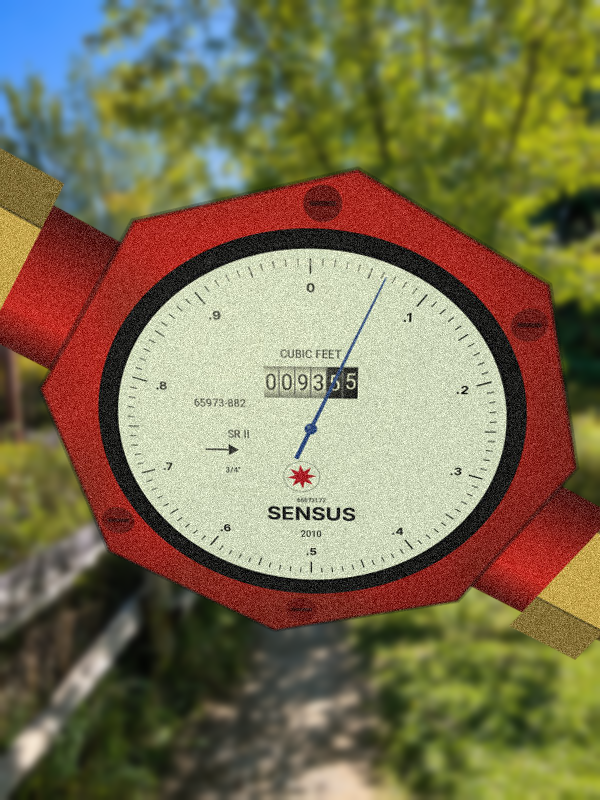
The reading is 9355.06
